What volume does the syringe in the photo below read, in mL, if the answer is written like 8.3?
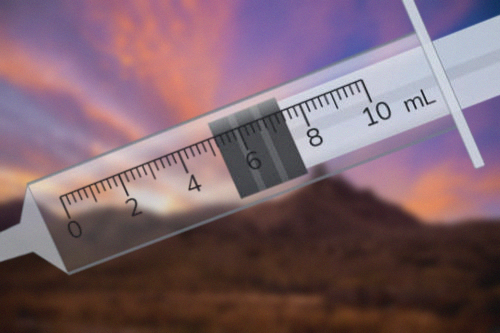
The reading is 5.2
